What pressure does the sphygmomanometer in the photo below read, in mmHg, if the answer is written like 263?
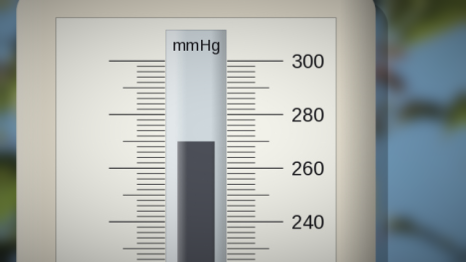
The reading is 270
